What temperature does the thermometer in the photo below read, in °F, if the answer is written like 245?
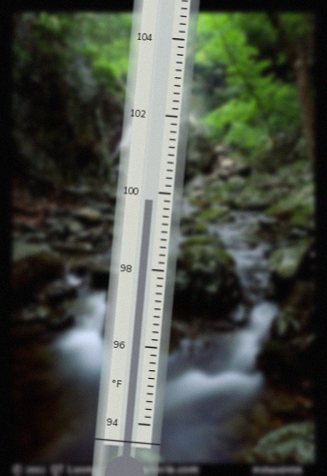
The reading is 99.8
